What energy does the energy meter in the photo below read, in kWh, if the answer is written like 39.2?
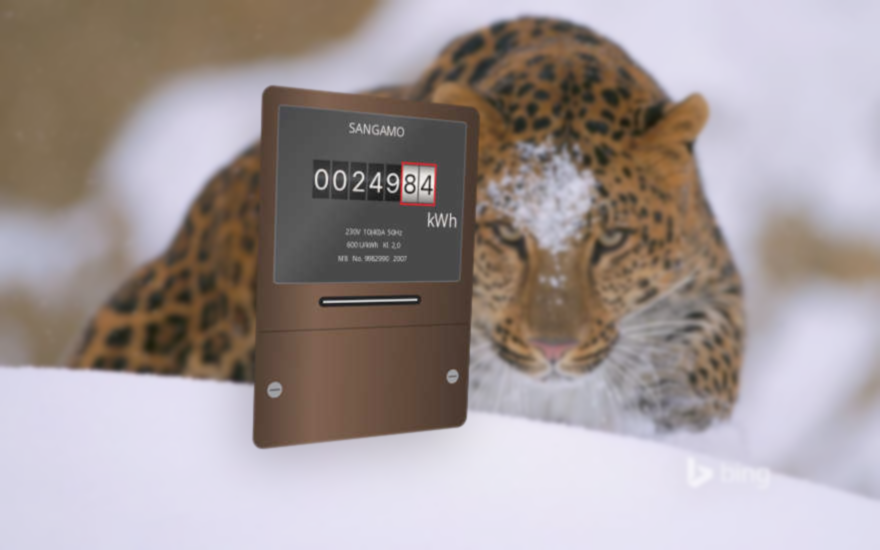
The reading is 249.84
